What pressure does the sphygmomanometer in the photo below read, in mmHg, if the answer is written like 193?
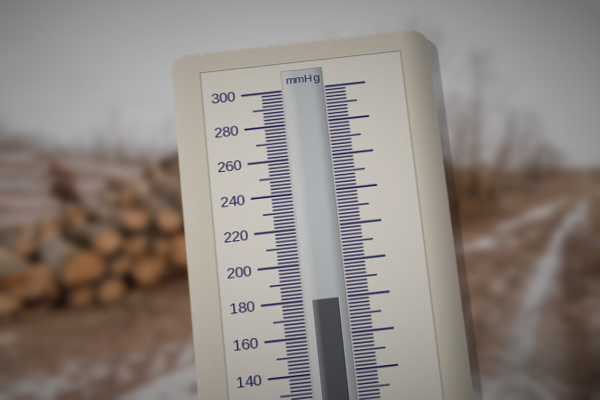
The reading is 180
